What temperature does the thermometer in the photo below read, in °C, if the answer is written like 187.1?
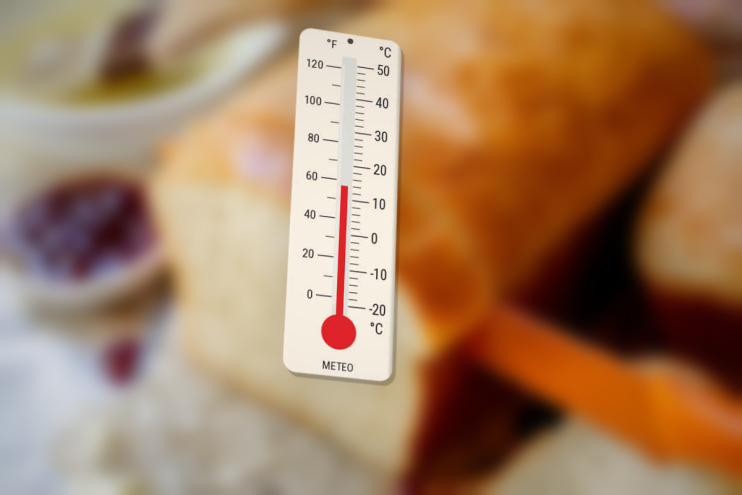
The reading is 14
